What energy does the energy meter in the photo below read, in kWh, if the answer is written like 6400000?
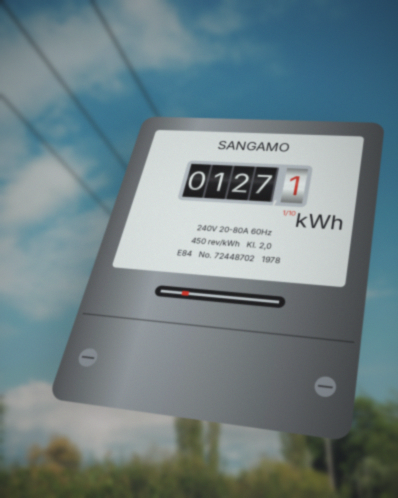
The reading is 127.1
